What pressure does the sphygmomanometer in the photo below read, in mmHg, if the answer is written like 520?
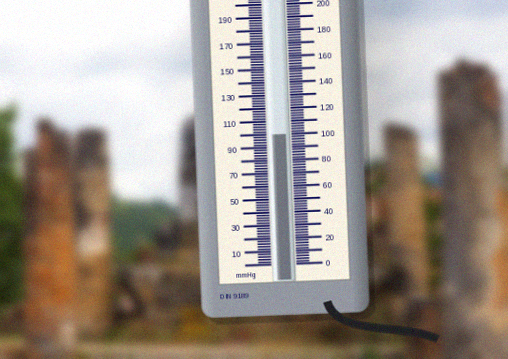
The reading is 100
